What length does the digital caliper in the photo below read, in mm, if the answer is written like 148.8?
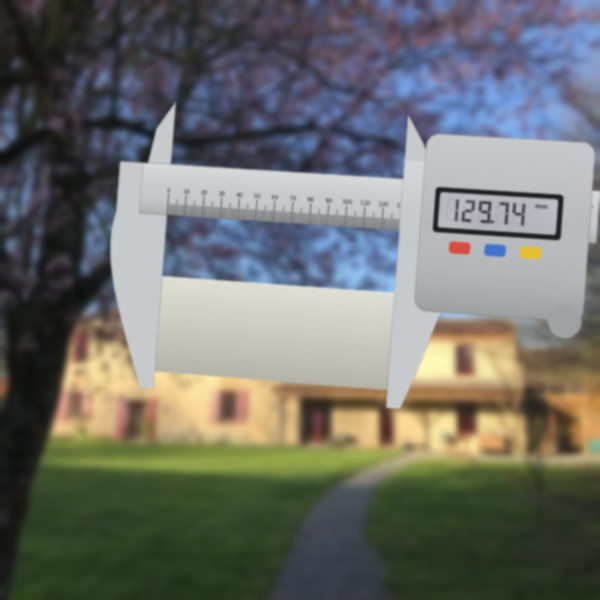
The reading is 129.74
